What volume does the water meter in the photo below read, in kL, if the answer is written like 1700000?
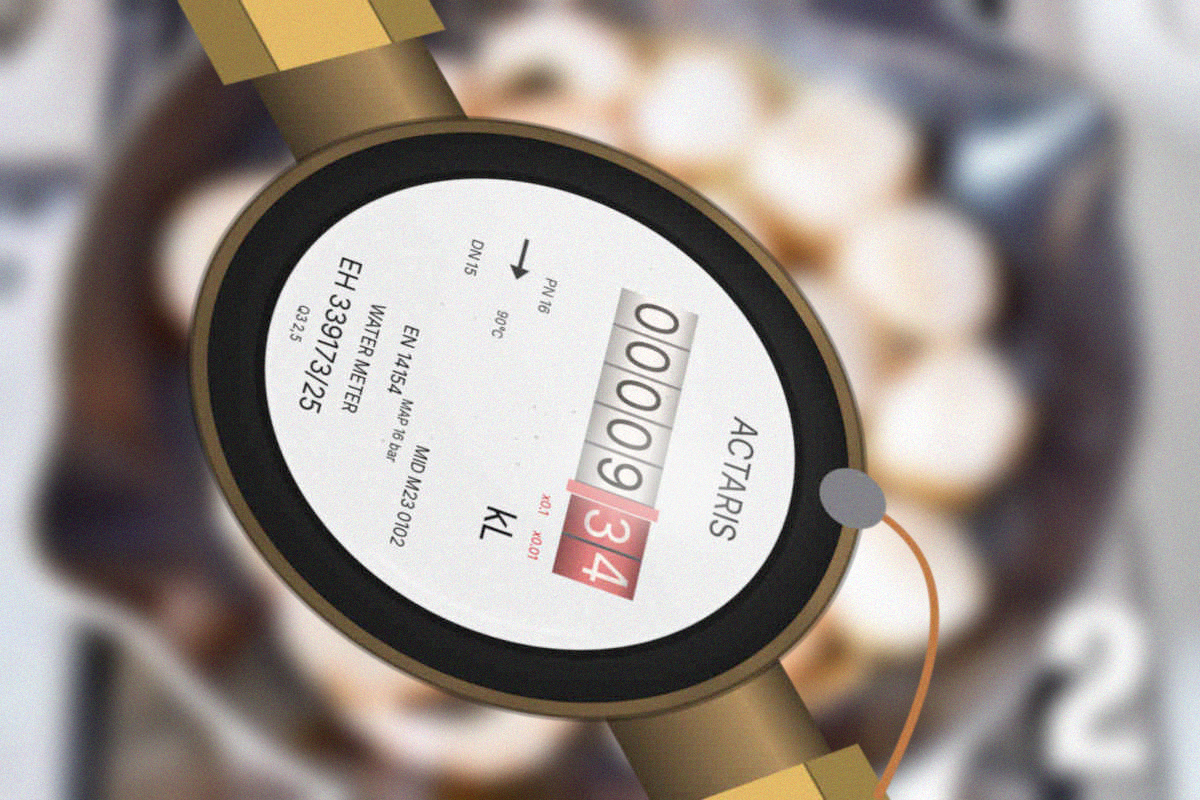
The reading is 9.34
